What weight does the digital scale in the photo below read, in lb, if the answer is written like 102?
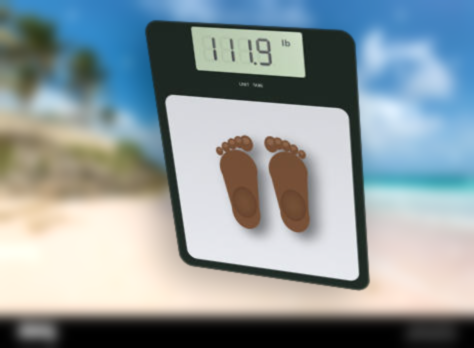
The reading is 111.9
